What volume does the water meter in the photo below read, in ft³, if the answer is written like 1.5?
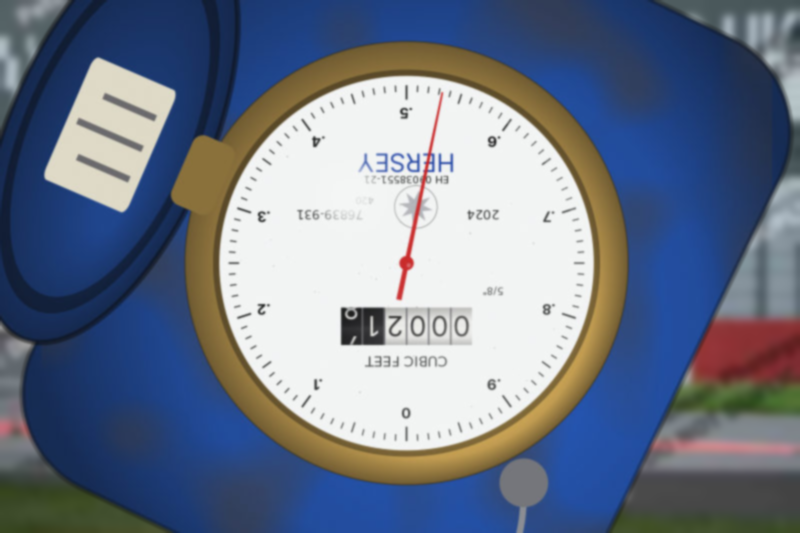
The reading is 217.53
